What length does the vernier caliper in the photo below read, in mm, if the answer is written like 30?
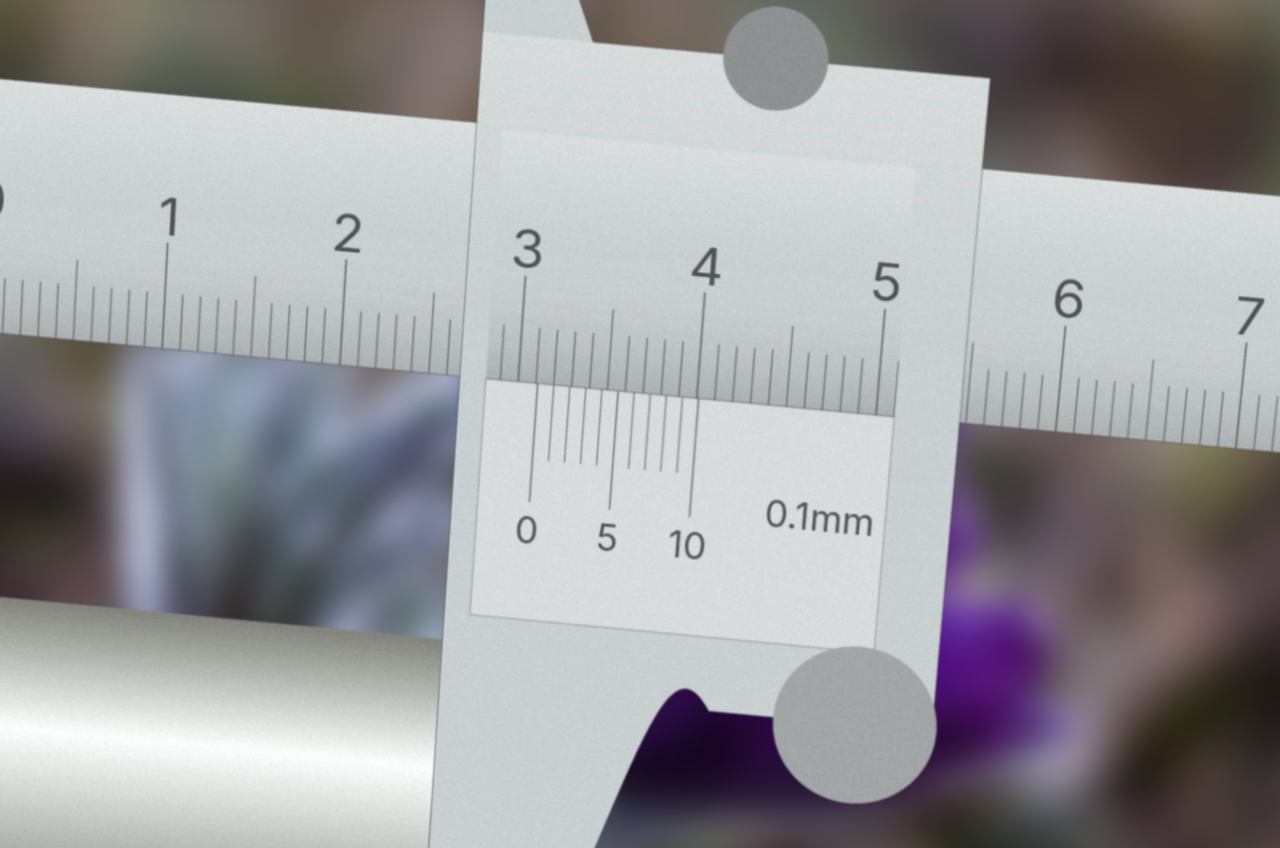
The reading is 31.1
